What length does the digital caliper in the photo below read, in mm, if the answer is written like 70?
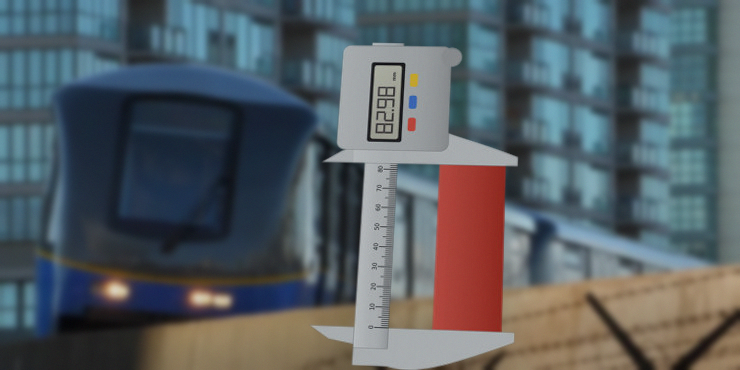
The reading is 82.98
